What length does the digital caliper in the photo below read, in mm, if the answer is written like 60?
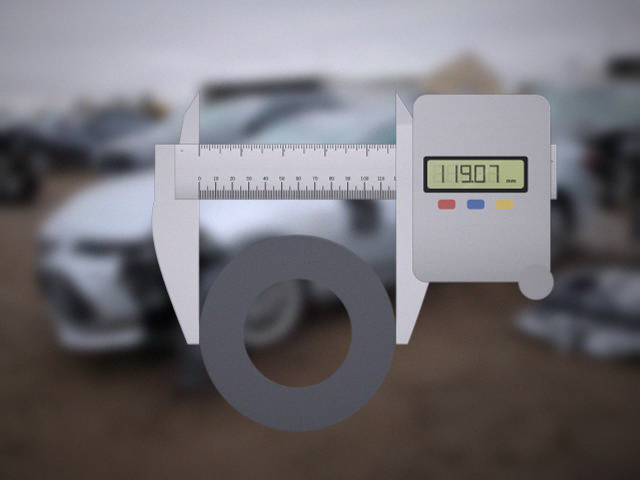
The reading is 119.07
